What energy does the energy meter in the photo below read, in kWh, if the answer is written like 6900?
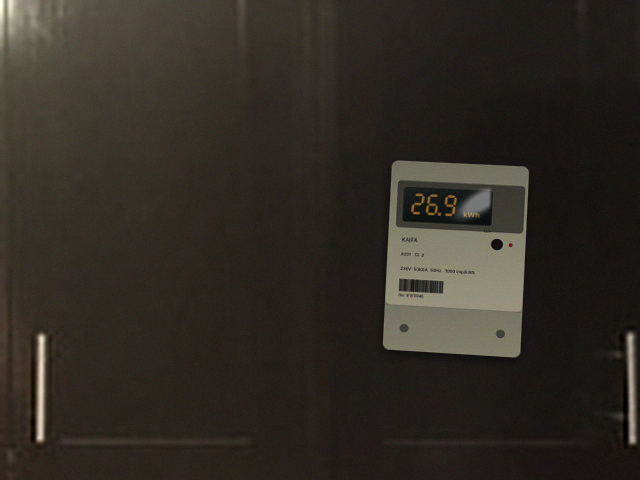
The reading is 26.9
